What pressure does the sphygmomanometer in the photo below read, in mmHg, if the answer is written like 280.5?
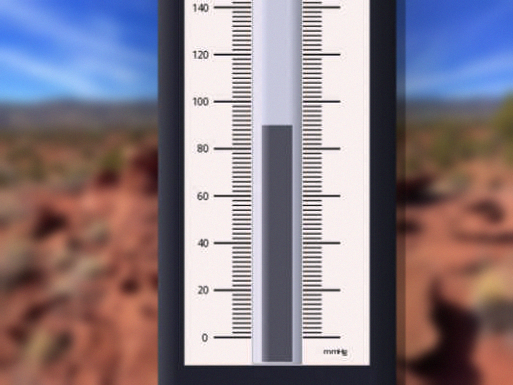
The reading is 90
